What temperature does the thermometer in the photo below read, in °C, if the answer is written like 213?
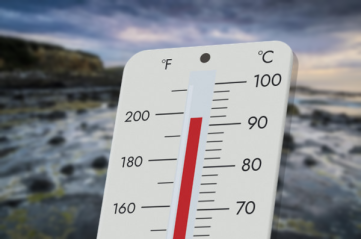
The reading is 92
